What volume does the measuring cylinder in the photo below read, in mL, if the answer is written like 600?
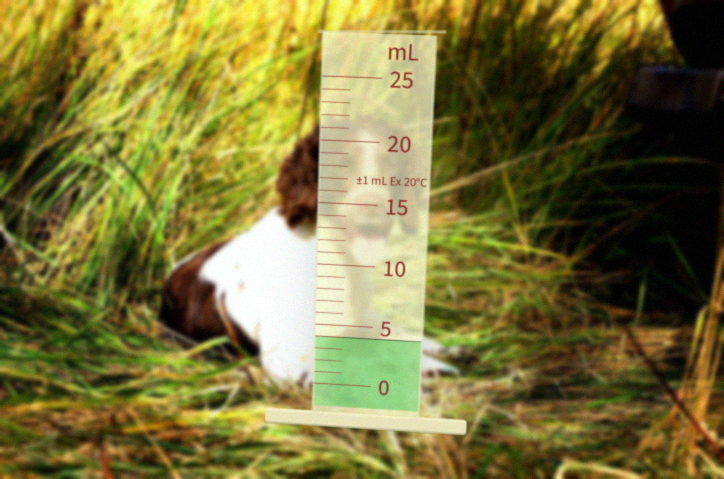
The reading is 4
